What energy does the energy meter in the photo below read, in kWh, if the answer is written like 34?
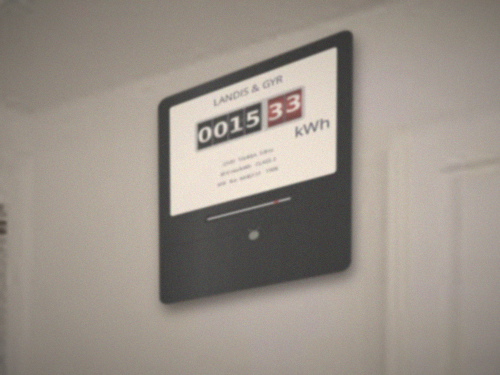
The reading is 15.33
